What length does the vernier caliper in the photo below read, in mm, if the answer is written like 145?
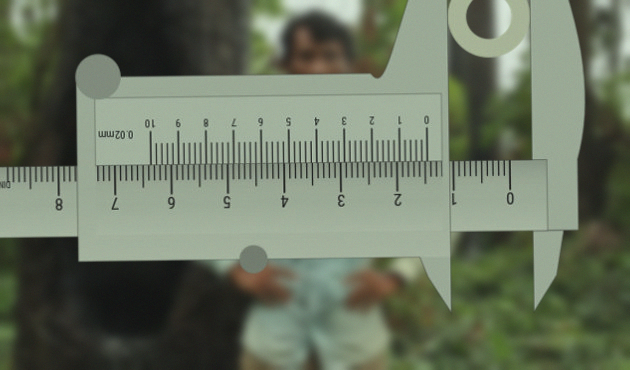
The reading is 14.6
